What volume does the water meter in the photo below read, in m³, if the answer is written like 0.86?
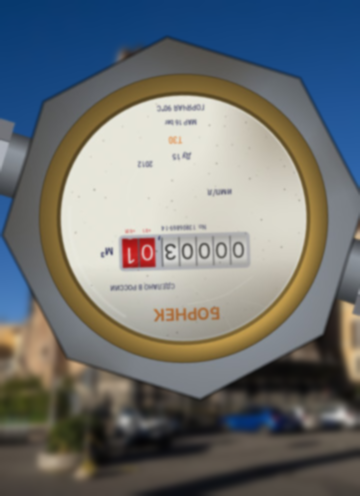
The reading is 3.01
